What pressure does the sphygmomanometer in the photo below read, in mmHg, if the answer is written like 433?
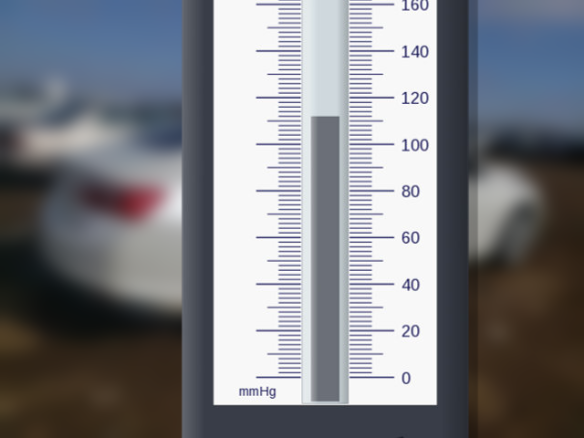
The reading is 112
